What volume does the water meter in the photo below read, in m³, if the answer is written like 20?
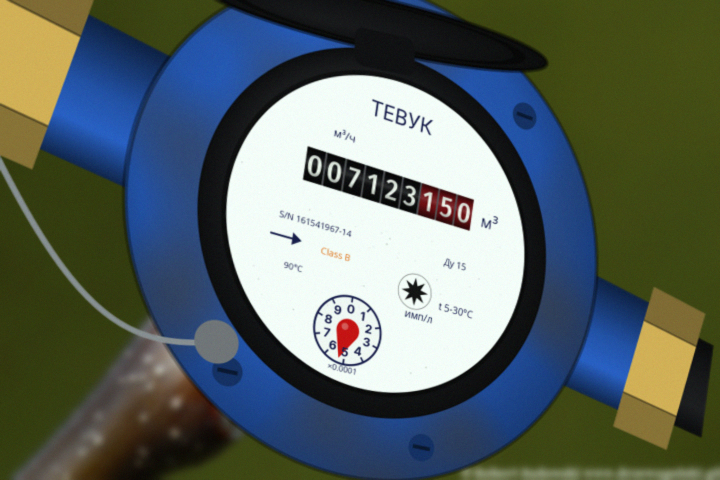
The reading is 7123.1505
